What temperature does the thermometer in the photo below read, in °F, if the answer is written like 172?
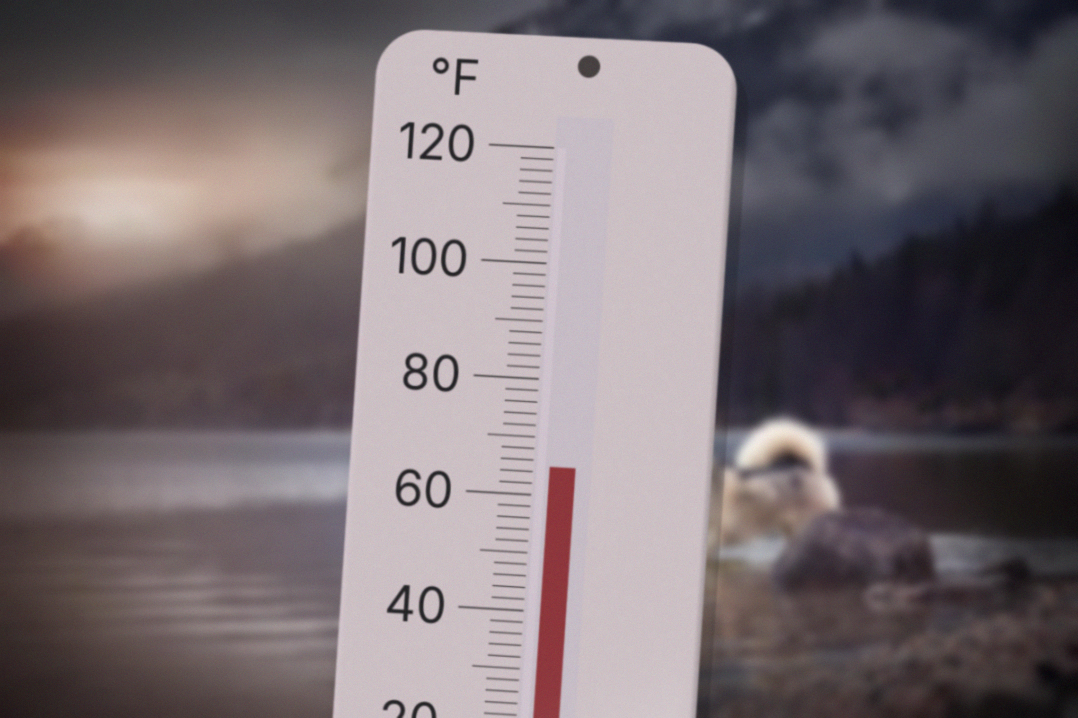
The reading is 65
